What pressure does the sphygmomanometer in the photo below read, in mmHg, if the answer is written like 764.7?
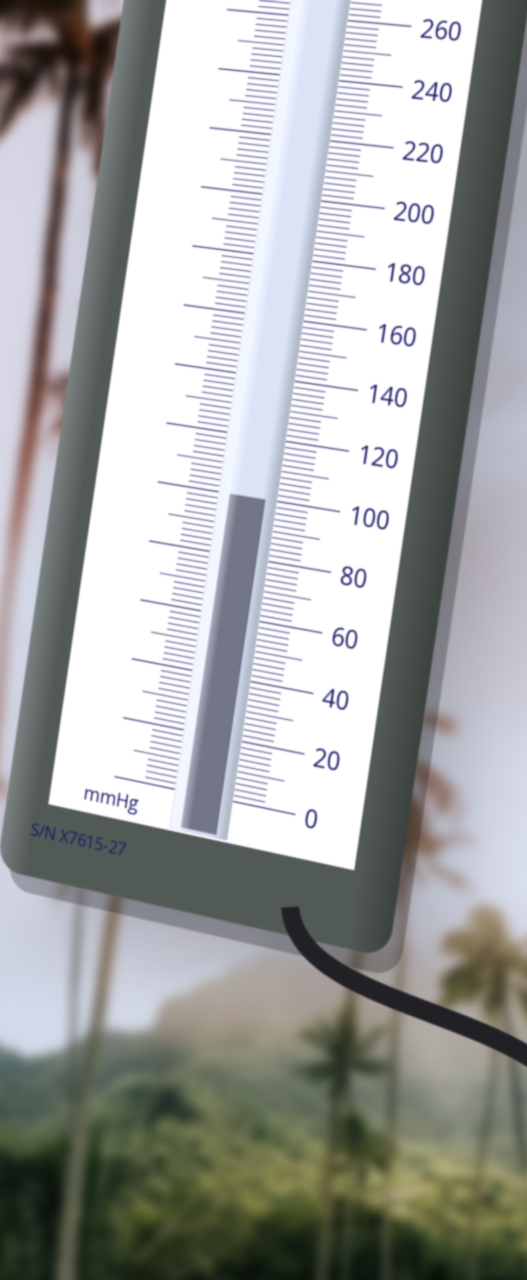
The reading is 100
